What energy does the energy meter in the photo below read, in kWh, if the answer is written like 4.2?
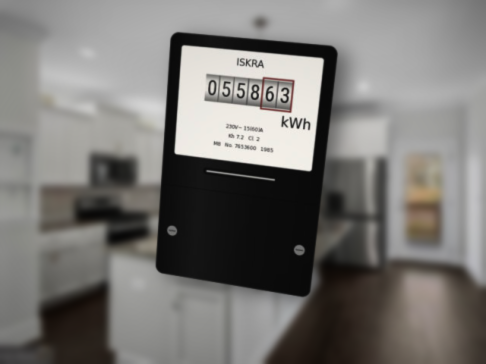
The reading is 558.63
